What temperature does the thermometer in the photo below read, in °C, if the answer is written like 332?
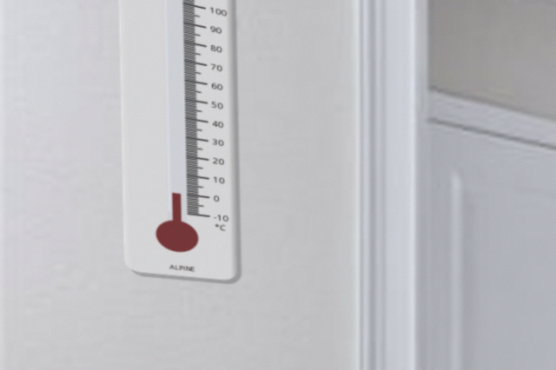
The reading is 0
